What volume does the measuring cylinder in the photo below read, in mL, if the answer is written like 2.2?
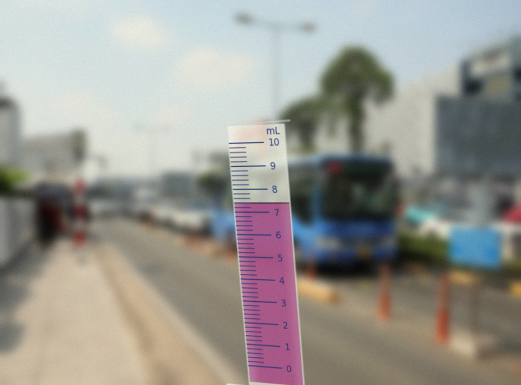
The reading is 7.4
